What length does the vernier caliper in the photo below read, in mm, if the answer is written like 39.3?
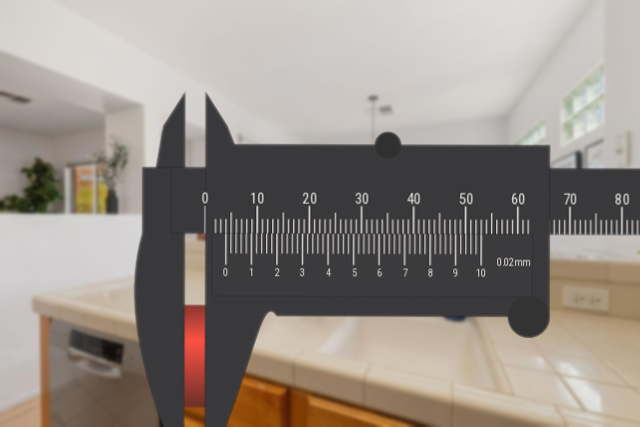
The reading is 4.0
